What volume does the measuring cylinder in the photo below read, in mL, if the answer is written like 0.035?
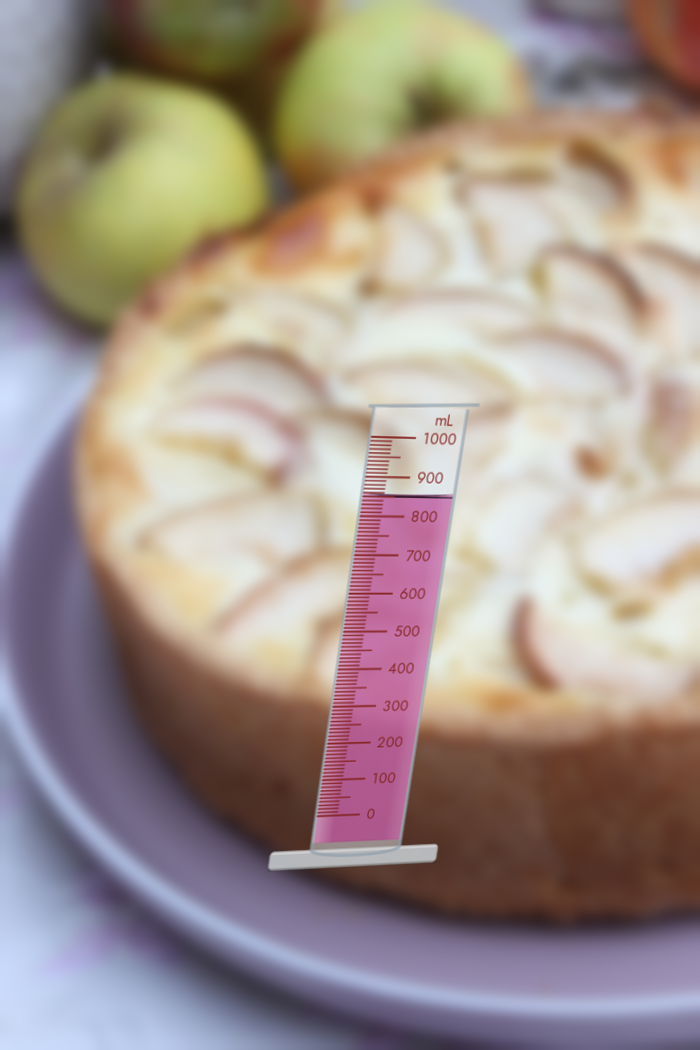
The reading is 850
